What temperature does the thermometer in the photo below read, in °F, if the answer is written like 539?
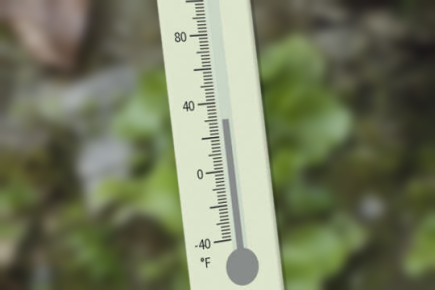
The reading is 30
